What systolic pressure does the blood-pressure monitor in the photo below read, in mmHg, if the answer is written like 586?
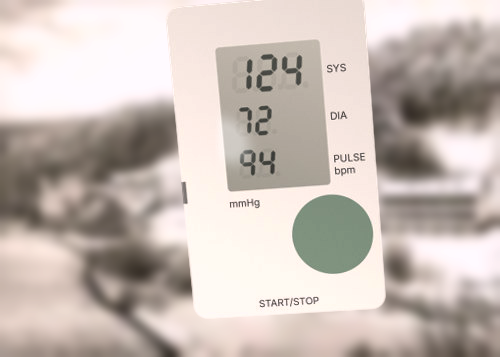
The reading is 124
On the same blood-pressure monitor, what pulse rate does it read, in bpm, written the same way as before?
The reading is 94
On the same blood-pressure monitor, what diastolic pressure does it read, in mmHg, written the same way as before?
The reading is 72
